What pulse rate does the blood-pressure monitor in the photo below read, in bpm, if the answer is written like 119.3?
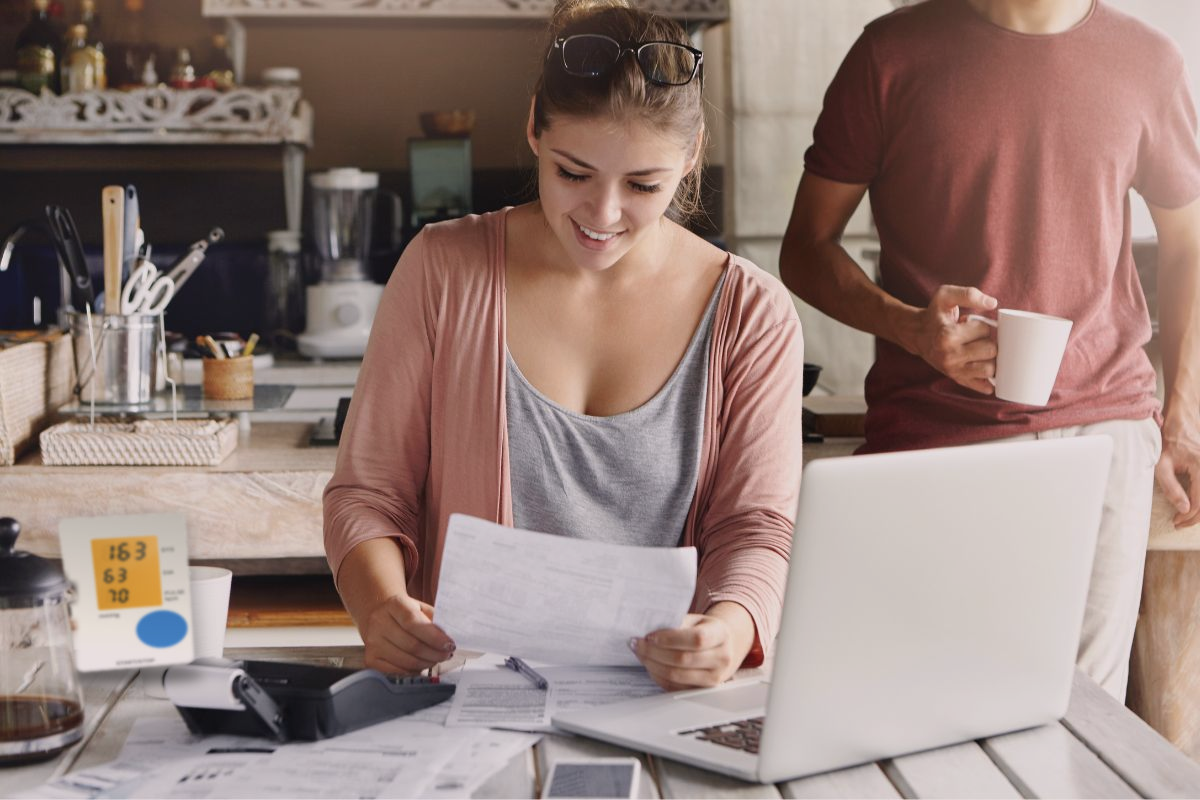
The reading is 70
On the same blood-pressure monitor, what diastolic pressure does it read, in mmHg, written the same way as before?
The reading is 63
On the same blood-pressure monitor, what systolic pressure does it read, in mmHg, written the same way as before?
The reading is 163
